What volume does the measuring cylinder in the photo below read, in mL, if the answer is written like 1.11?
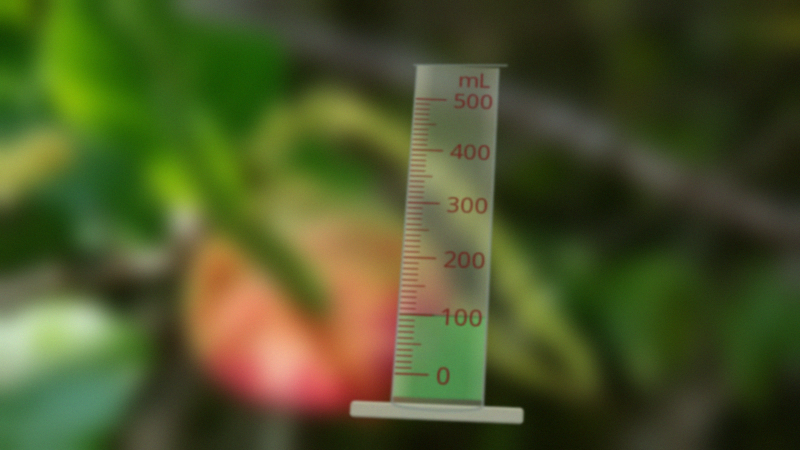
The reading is 100
